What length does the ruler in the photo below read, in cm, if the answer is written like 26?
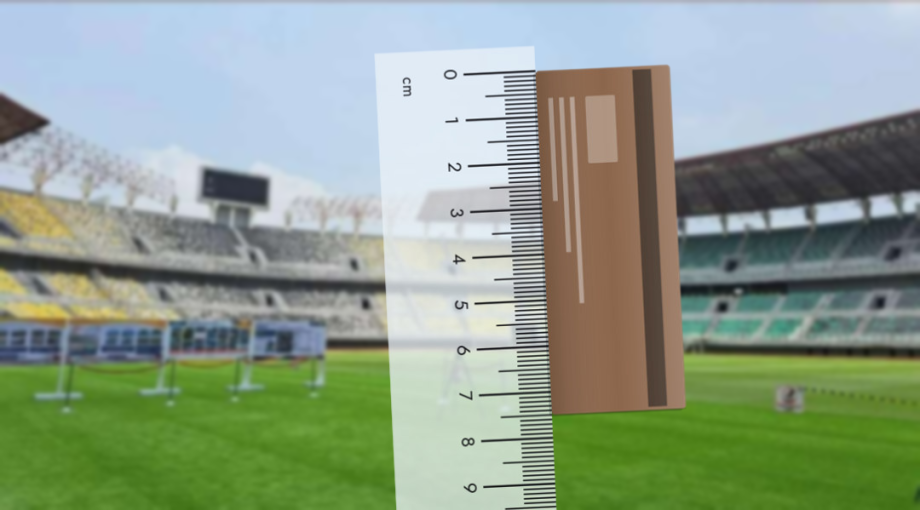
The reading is 7.5
